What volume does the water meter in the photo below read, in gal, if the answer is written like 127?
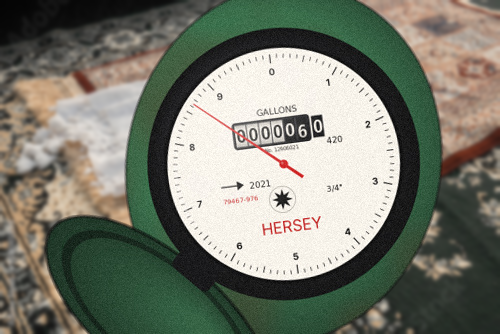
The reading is 58.6
